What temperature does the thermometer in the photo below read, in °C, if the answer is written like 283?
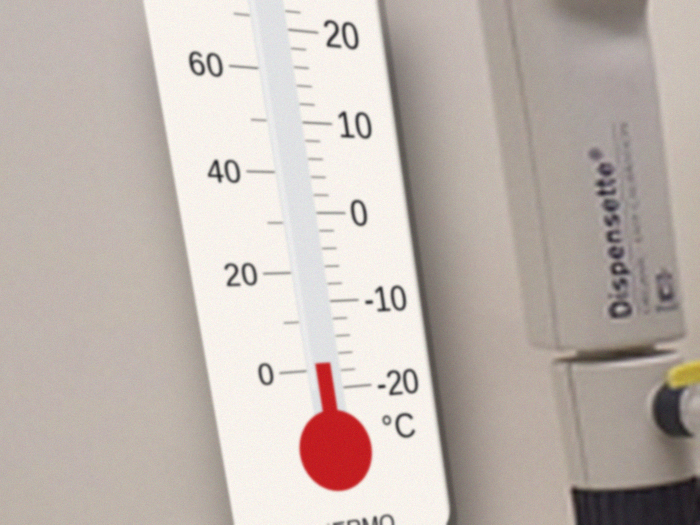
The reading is -17
